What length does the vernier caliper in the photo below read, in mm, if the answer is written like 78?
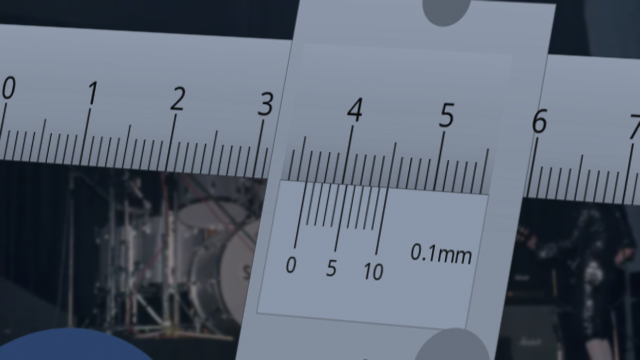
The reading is 36.0
